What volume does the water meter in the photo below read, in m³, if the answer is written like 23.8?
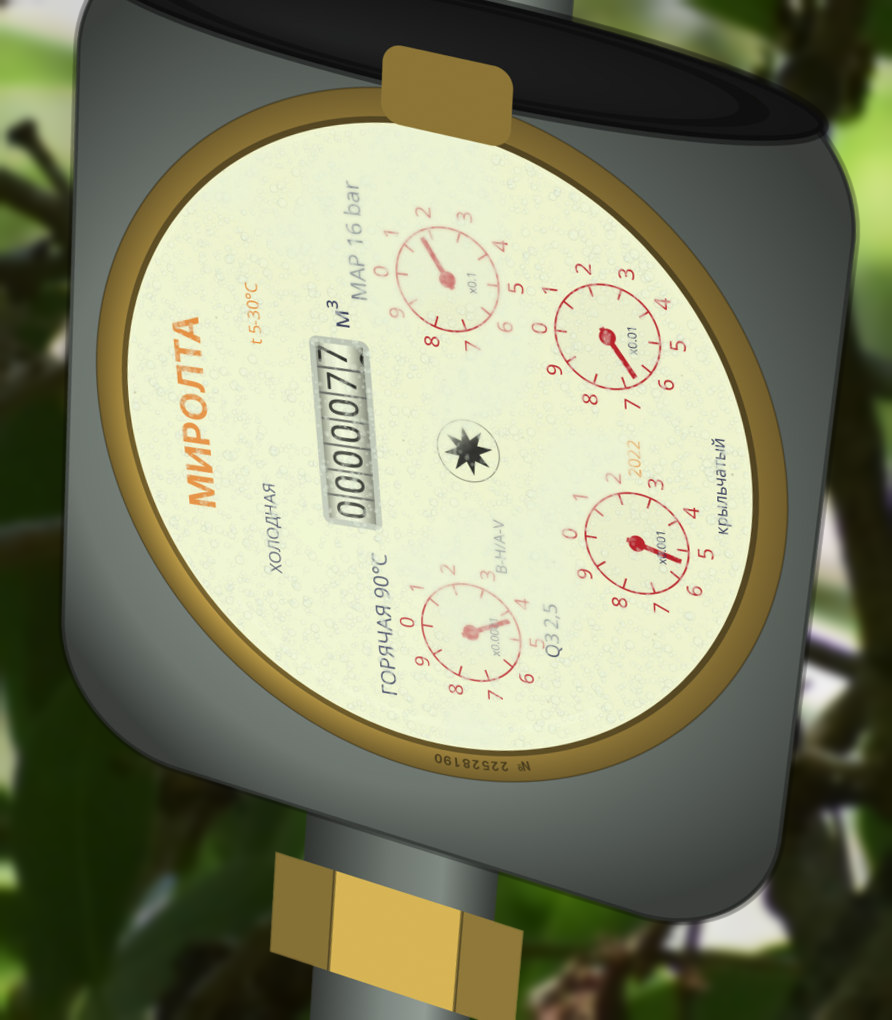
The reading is 77.1654
